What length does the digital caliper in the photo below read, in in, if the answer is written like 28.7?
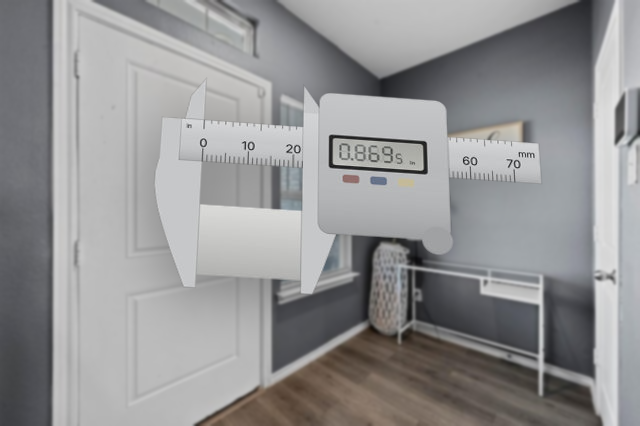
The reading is 0.8695
